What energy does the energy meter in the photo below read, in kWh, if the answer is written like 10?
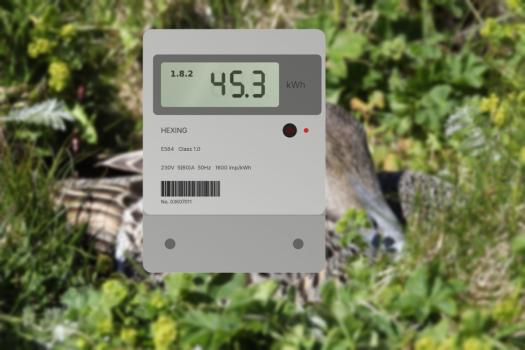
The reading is 45.3
